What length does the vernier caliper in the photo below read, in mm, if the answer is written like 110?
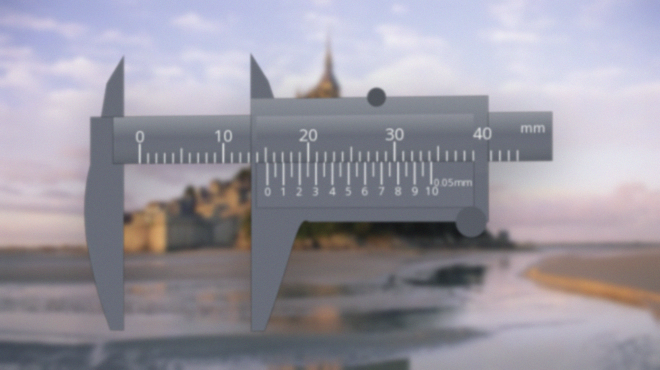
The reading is 15.2
